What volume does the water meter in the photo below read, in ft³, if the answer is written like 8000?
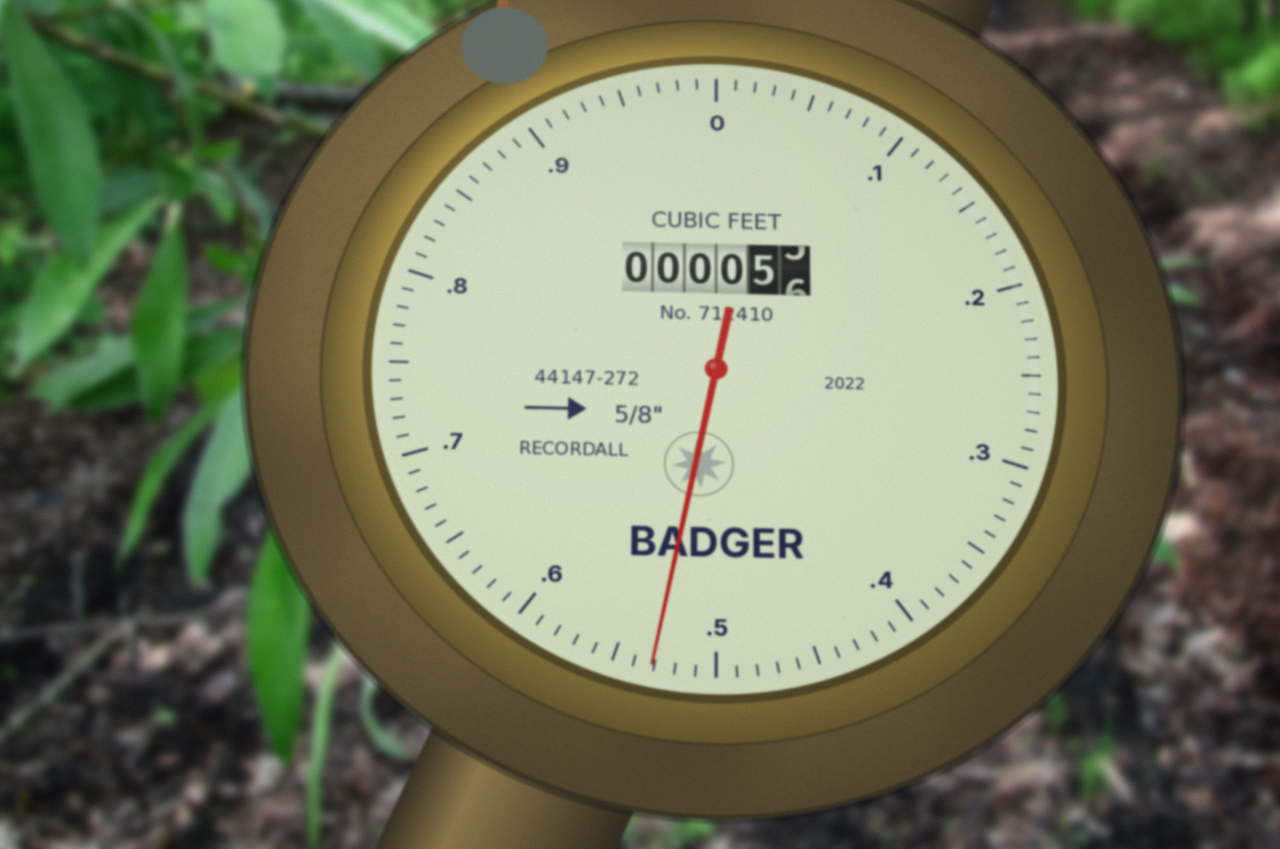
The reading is 55.53
